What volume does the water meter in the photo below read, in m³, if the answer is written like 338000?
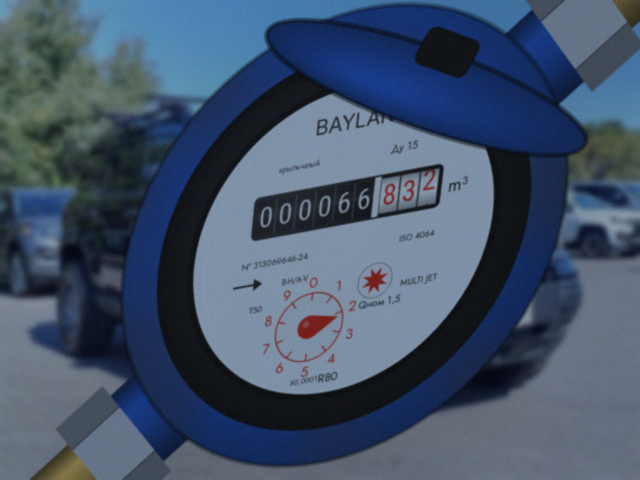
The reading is 66.8322
